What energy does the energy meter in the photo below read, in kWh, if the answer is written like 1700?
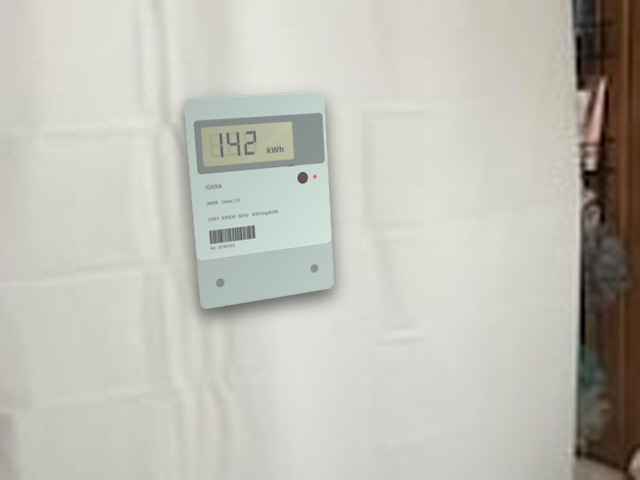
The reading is 142
